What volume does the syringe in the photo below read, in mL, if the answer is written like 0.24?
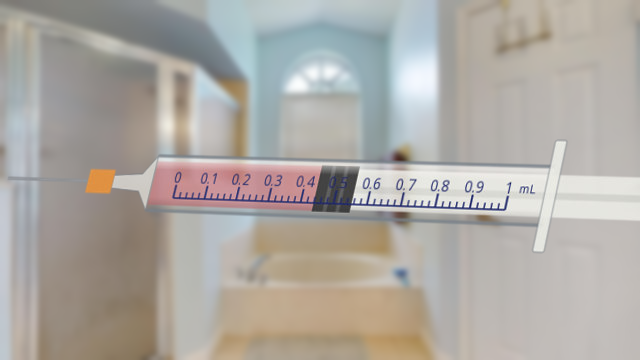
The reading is 0.44
